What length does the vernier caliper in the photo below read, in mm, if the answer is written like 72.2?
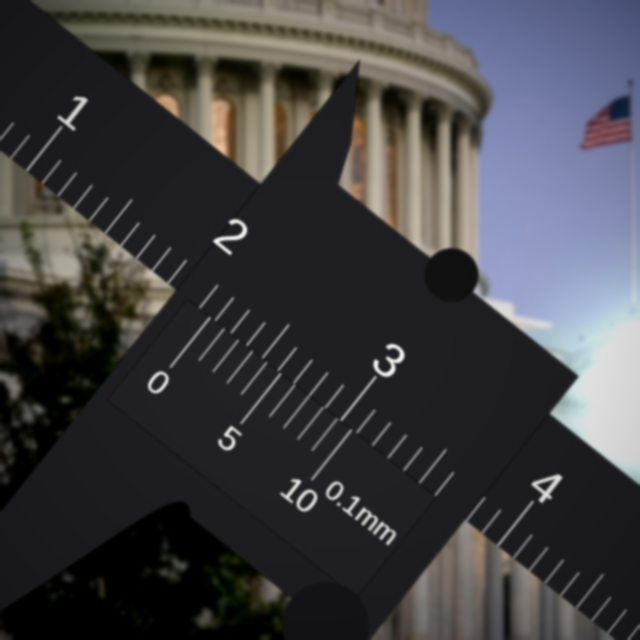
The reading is 21.7
